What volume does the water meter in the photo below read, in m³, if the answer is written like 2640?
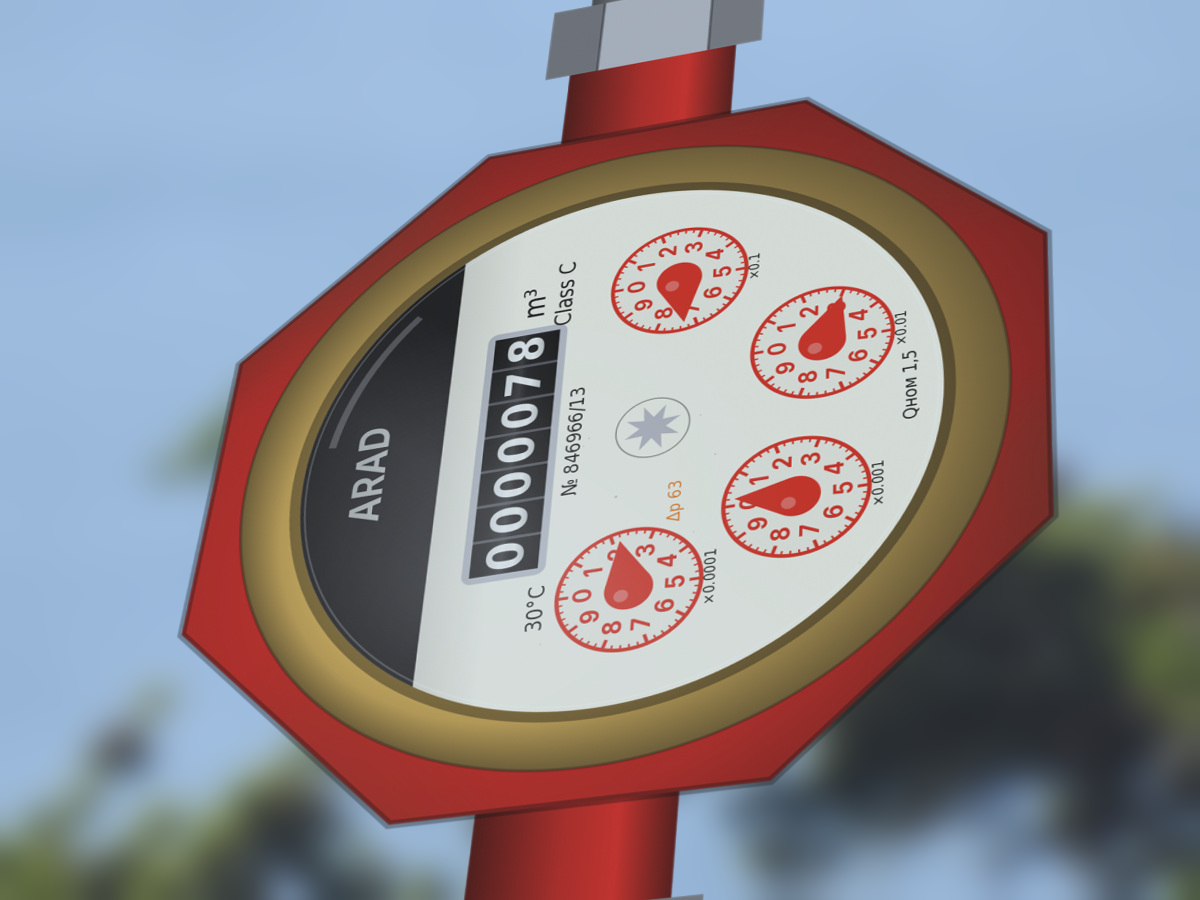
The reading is 78.7302
